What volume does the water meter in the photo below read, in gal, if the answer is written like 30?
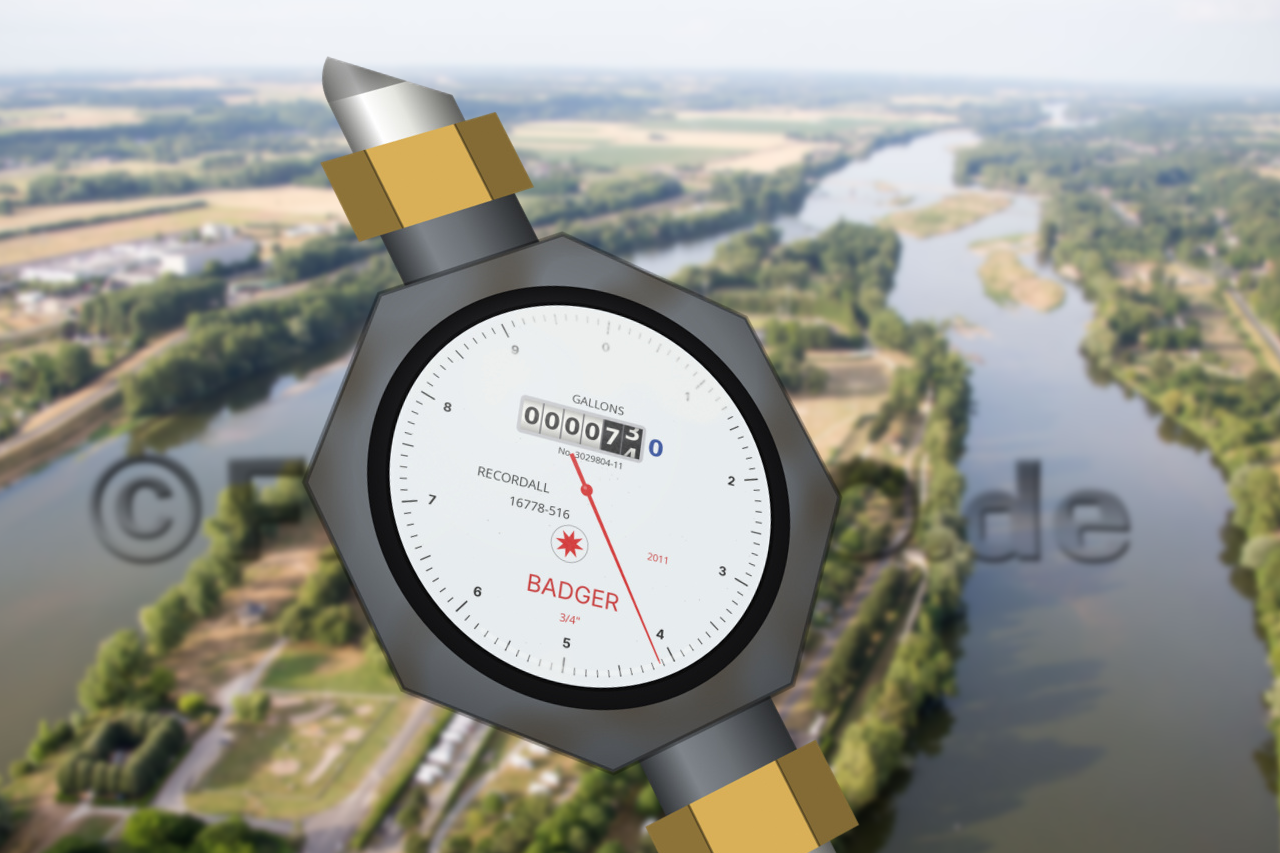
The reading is 734.1
